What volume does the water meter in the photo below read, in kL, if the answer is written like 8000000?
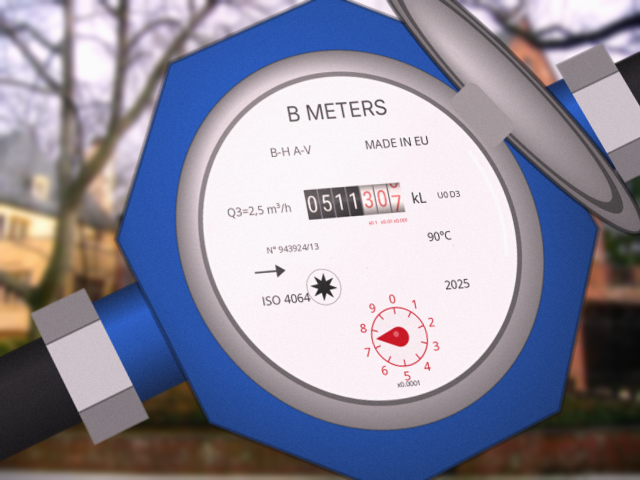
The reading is 511.3067
